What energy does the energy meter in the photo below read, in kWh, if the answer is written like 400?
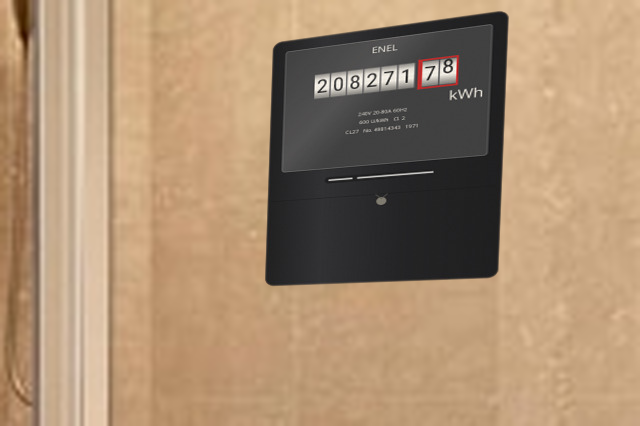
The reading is 208271.78
